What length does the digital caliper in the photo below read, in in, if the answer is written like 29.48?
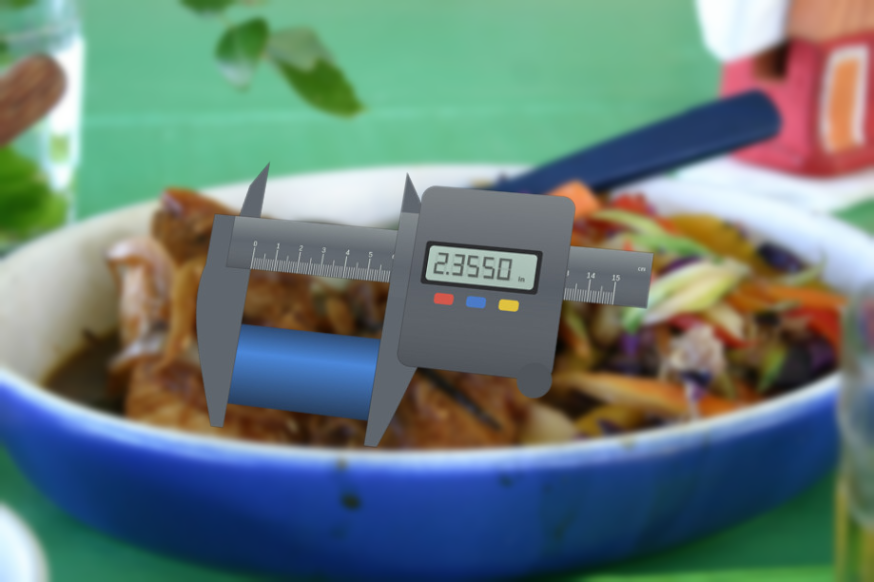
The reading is 2.3550
